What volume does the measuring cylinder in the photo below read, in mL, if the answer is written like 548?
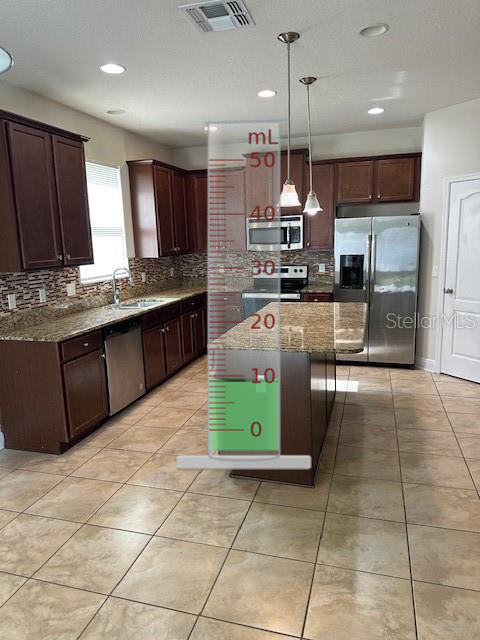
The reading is 9
